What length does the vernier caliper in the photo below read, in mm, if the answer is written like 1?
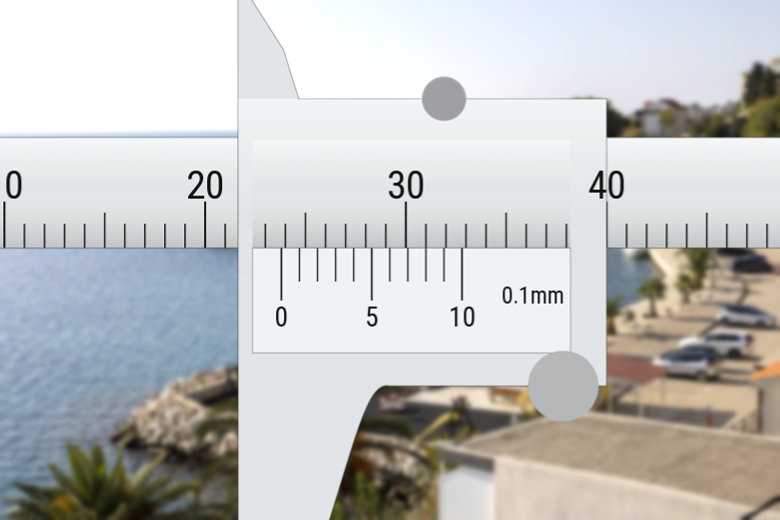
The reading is 23.8
